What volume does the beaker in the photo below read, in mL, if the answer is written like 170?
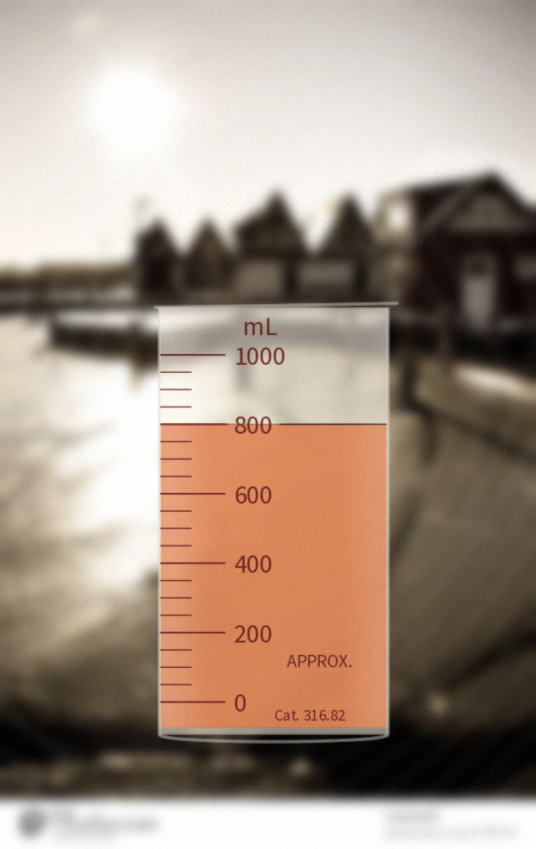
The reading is 800
